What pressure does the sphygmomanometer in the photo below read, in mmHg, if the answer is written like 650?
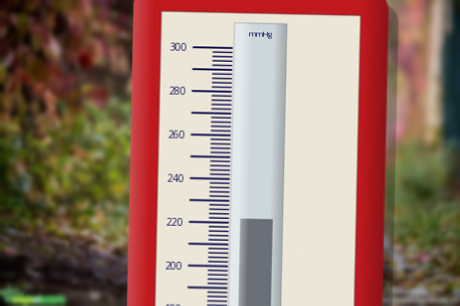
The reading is 222
